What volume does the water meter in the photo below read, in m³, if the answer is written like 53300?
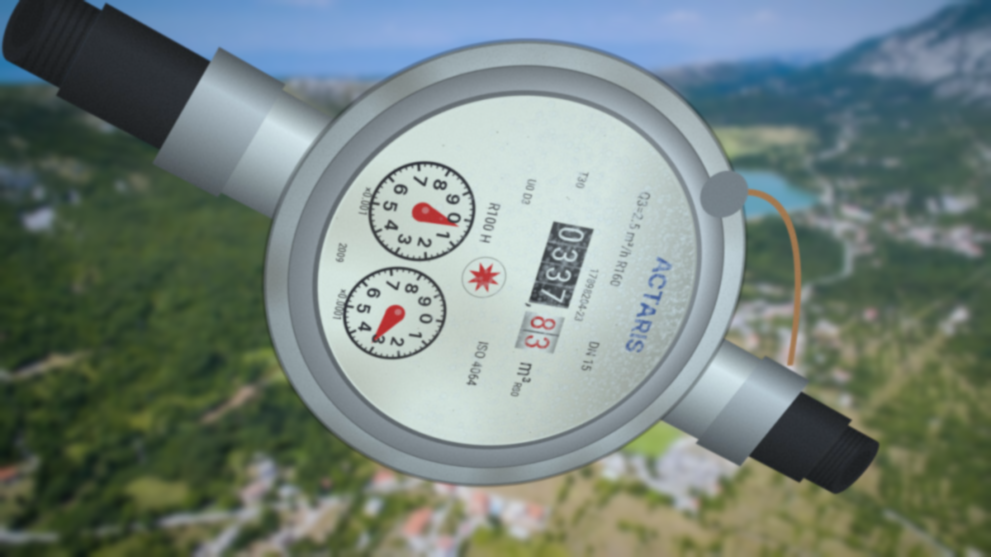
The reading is 337.8303
